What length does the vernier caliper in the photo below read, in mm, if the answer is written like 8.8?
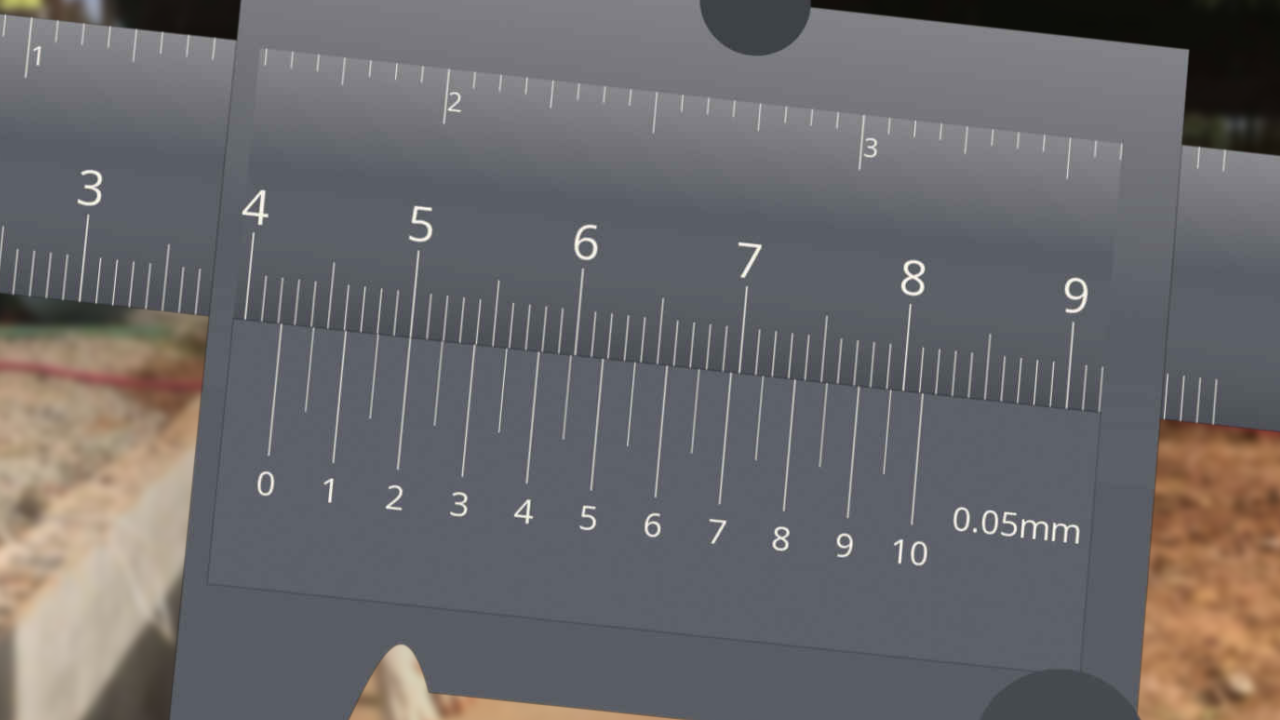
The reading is 42.2
